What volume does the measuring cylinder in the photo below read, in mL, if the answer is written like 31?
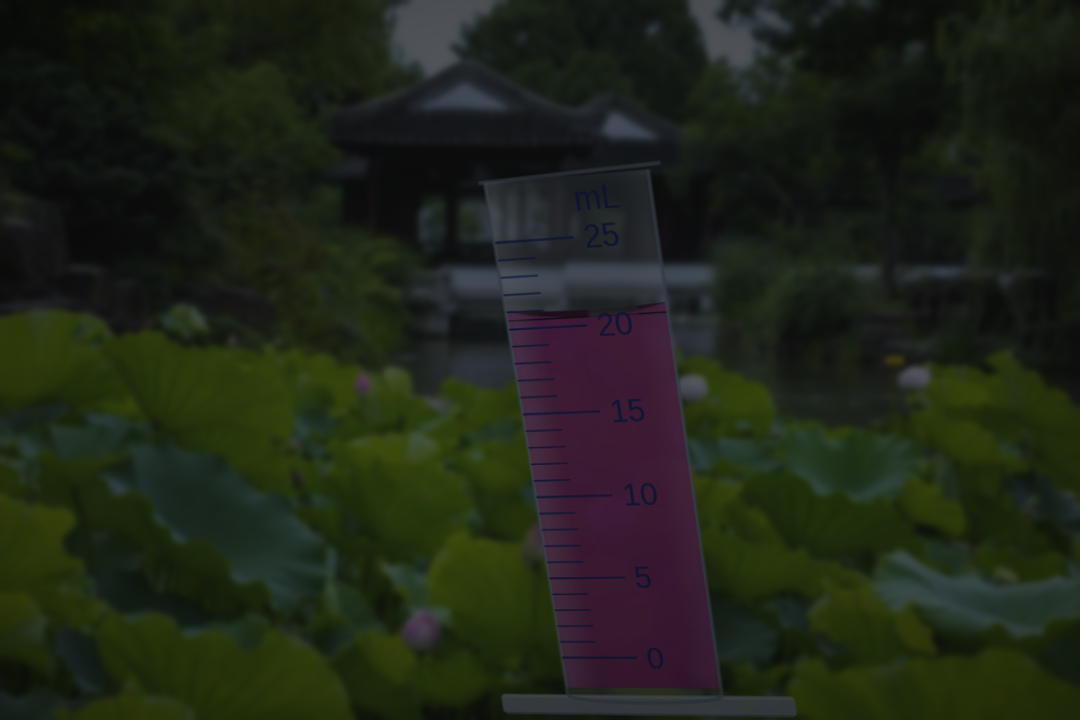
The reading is 20.5
